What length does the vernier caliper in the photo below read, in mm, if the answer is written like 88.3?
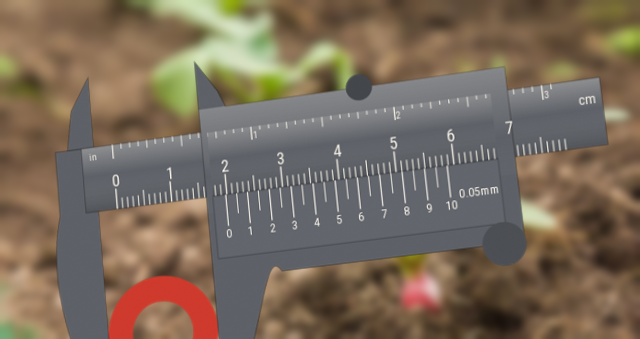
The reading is 19.8
